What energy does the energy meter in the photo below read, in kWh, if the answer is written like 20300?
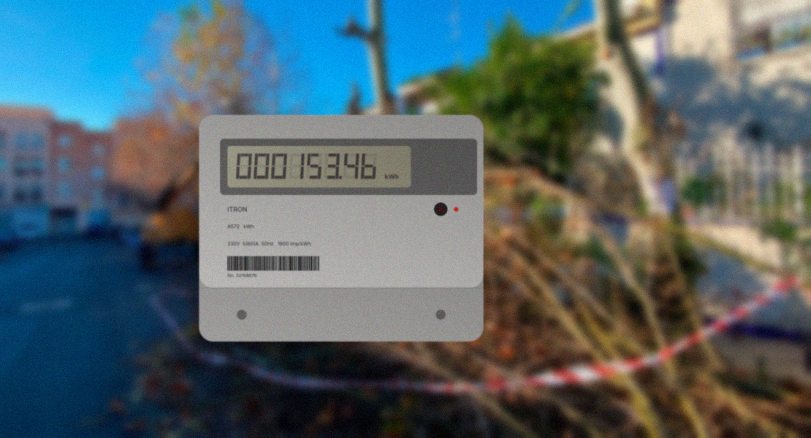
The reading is 153.46
